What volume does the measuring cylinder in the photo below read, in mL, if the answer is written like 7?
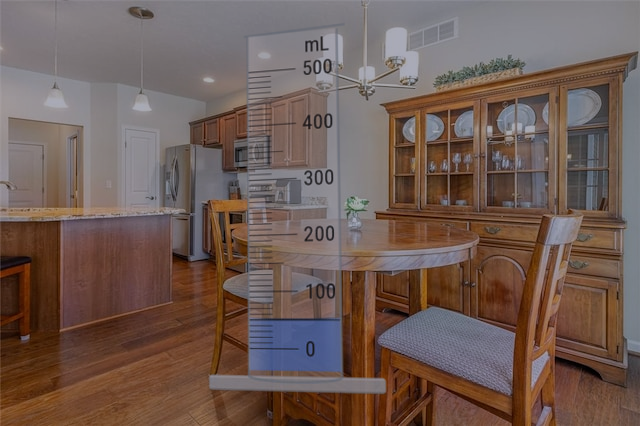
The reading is 50
